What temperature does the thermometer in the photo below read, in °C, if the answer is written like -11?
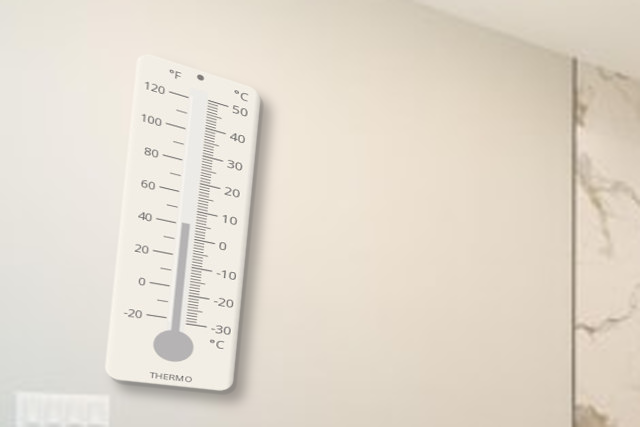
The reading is 5
